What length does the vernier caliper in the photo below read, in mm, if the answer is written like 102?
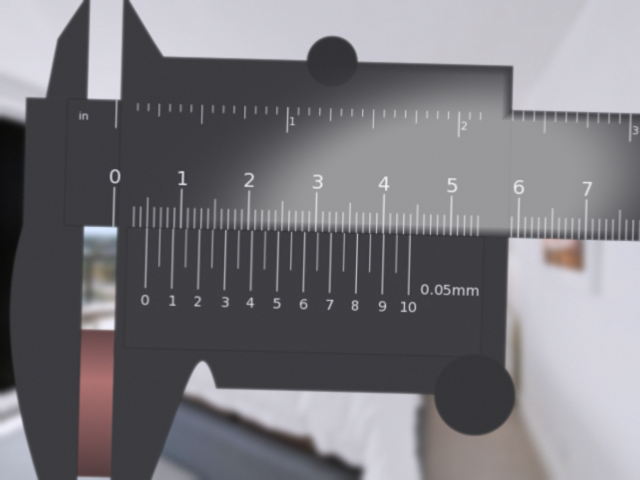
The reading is 5.0
